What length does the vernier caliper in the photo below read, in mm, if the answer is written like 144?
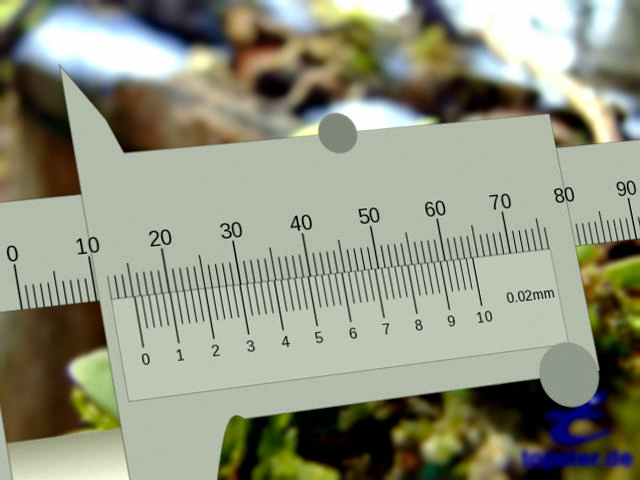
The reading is 15.2
